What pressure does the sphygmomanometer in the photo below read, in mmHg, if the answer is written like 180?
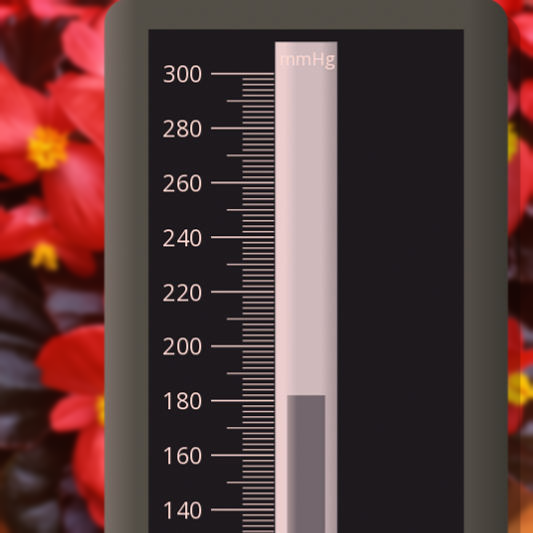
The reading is 182
